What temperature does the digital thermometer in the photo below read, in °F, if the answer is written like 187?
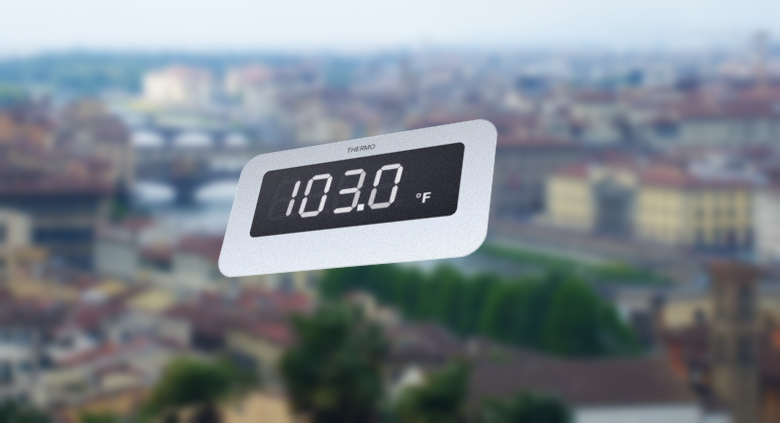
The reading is 103.0
